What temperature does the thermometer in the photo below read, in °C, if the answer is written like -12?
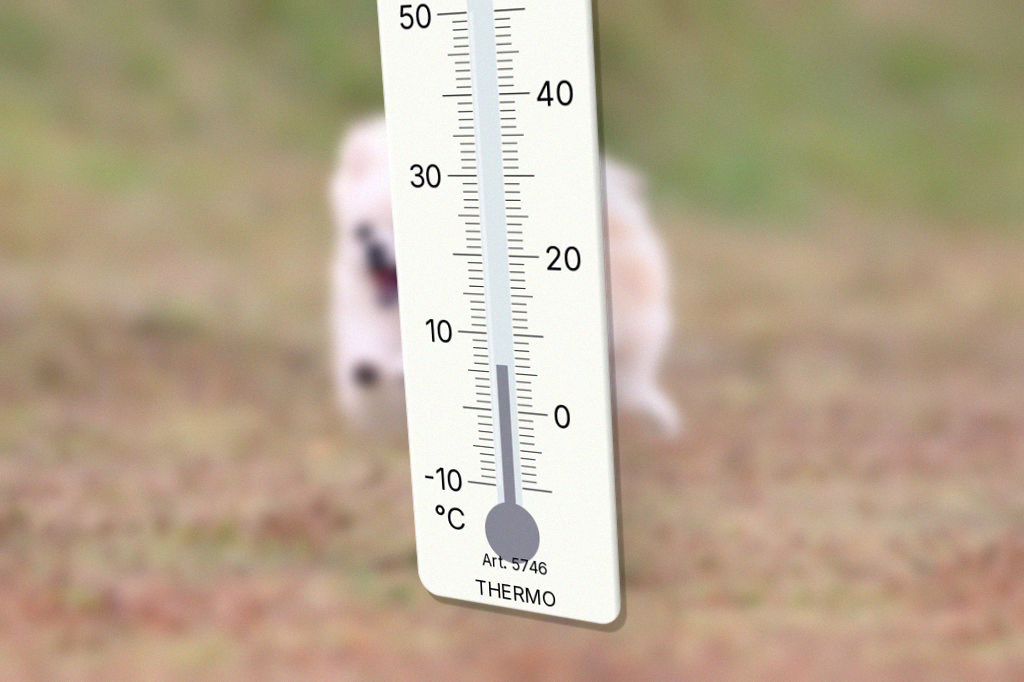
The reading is 6
